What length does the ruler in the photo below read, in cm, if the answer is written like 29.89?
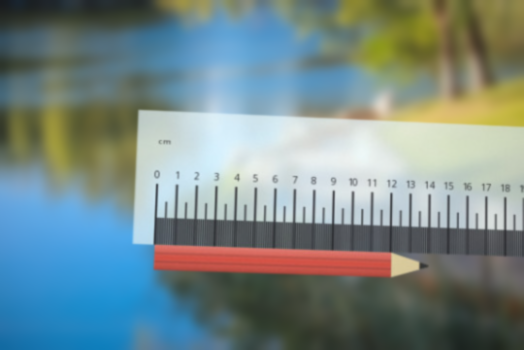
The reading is 14
